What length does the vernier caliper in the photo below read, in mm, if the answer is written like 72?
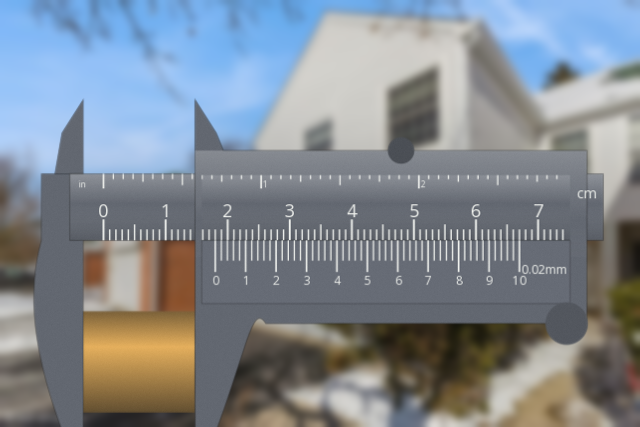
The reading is 18.0
